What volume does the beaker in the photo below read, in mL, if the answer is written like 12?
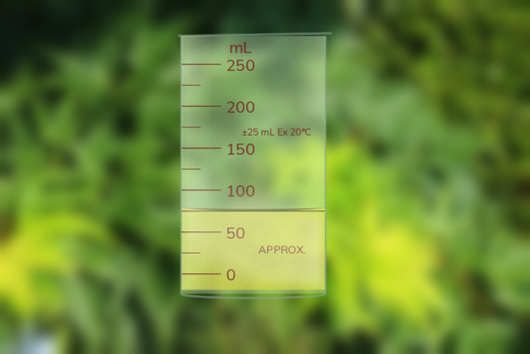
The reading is 75
